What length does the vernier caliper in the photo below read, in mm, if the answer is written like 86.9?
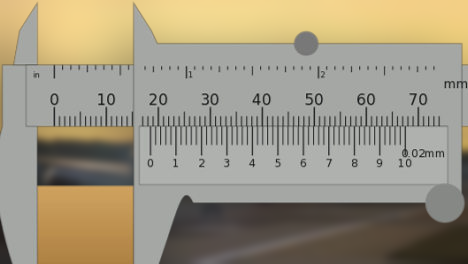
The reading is 18.5
